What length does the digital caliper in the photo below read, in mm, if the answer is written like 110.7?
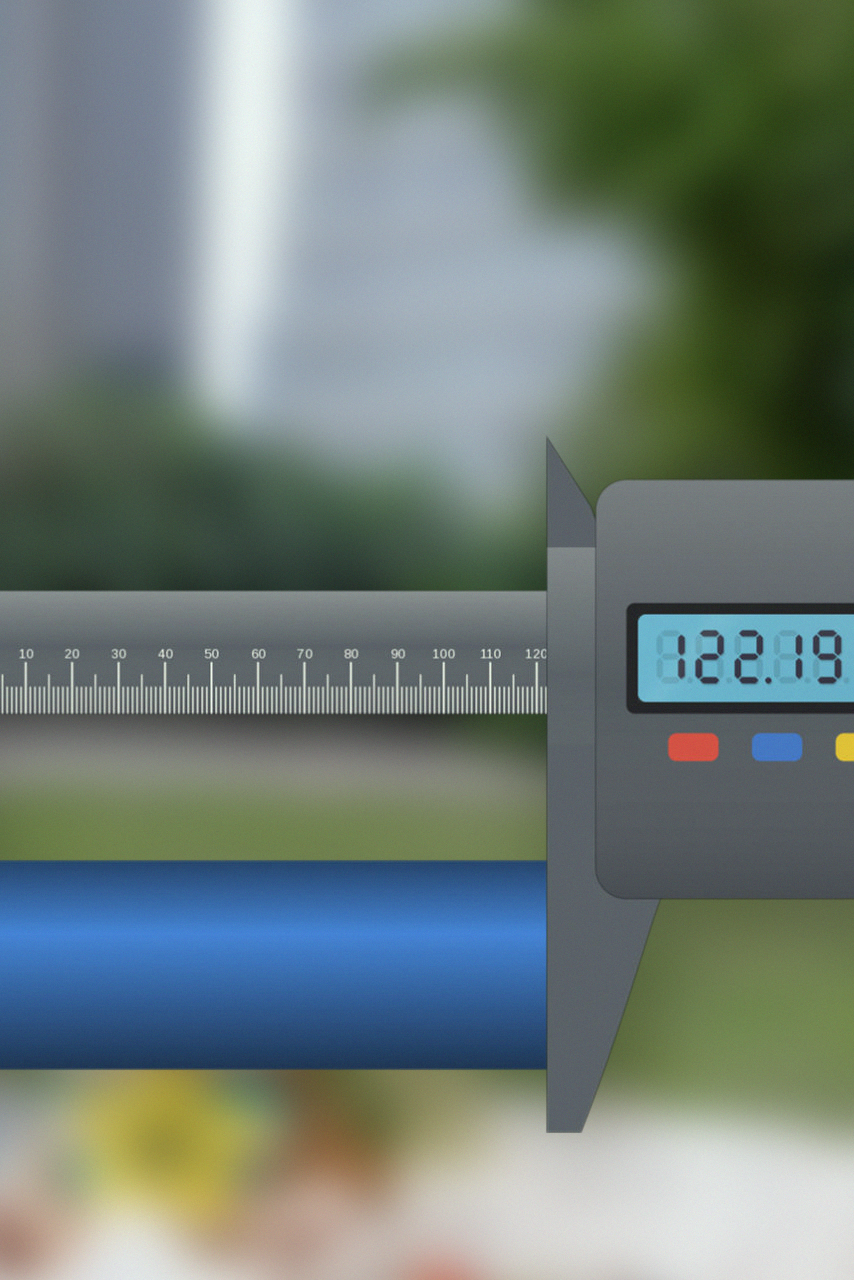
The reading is 122.19
